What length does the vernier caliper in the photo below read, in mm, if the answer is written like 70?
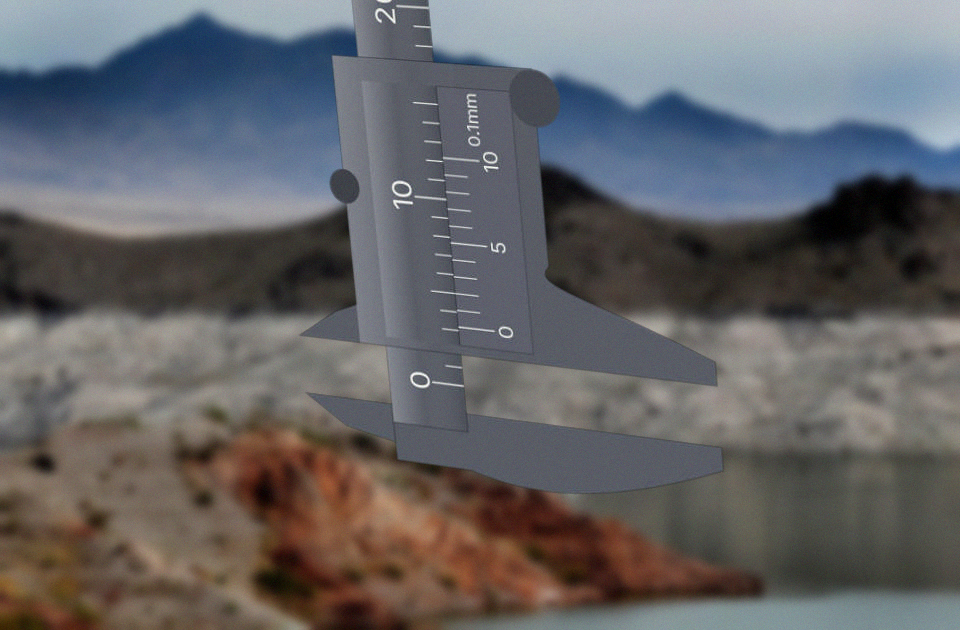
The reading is 3.2
